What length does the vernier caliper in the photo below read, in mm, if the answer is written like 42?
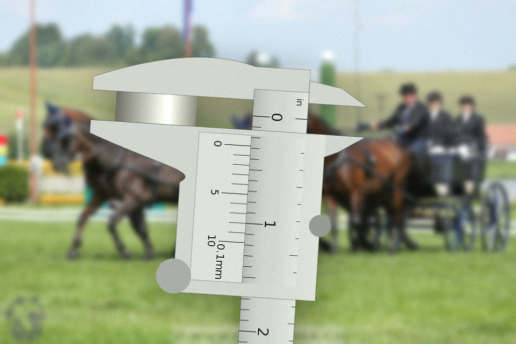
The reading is 2.8
